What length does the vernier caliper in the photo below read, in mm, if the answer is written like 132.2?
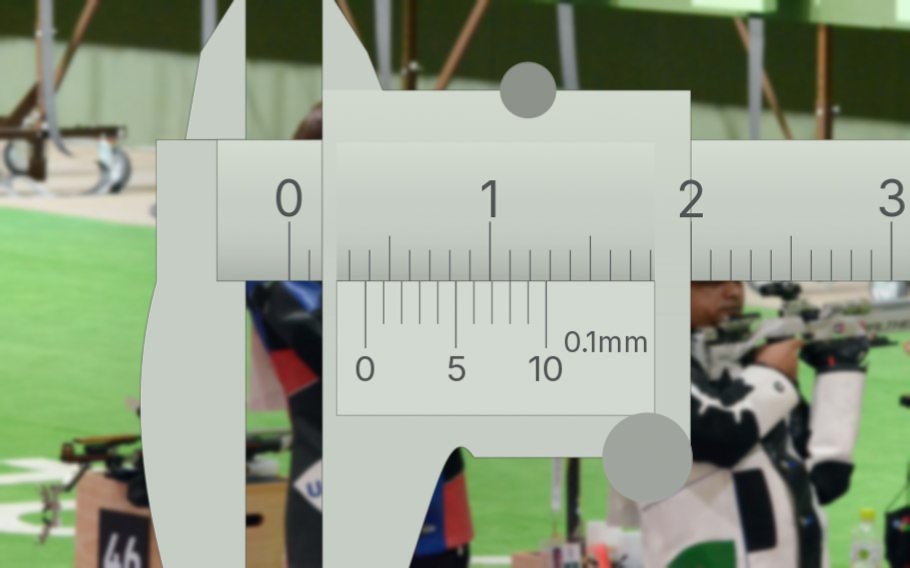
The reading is 3.8
